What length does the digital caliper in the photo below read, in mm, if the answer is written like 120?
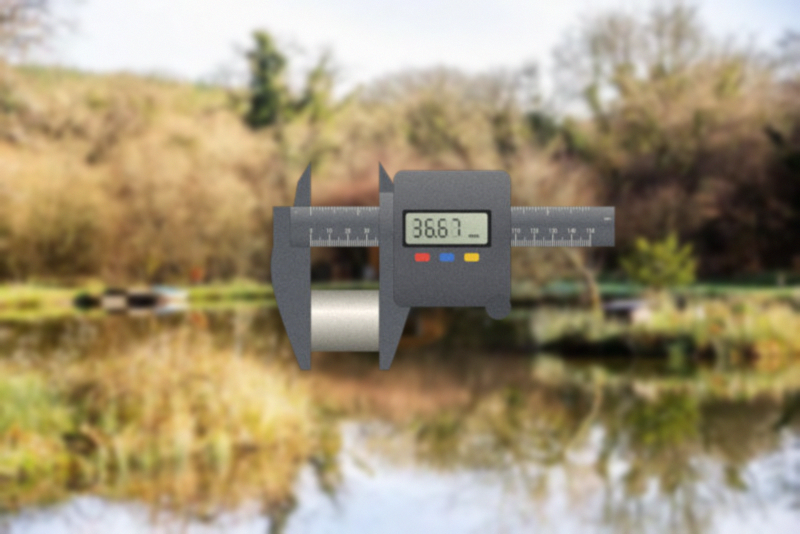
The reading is 36.67
